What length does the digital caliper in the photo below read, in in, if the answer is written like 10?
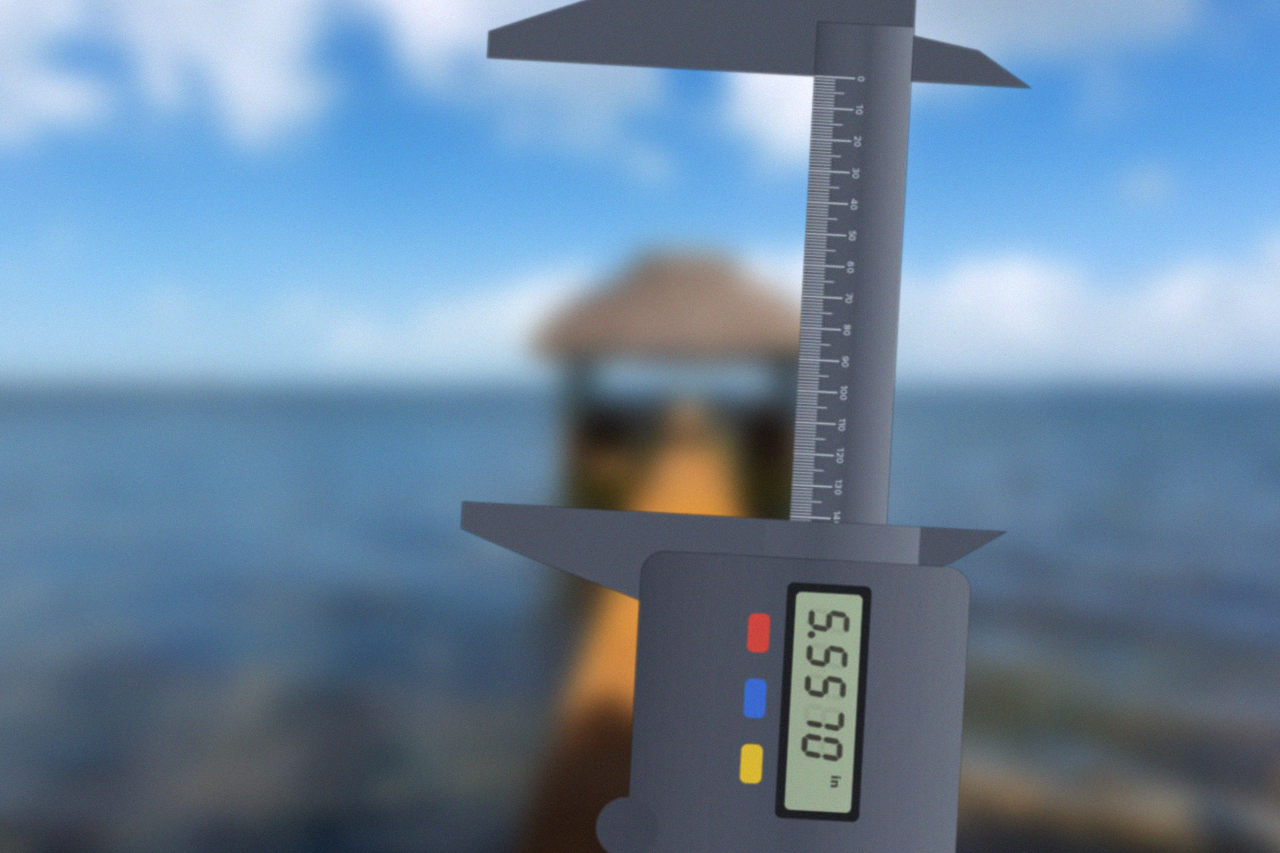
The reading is 5.5570
